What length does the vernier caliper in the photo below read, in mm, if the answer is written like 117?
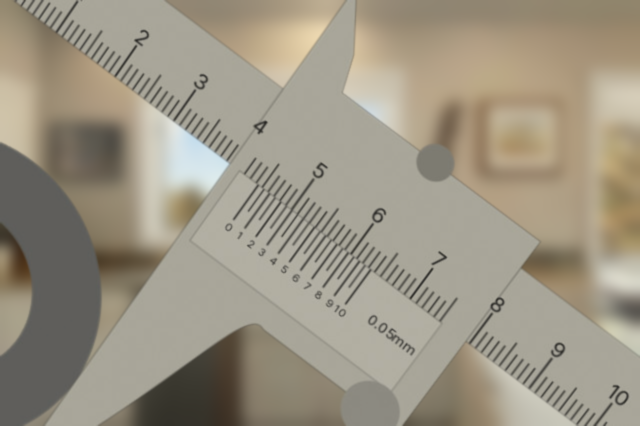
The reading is 44.4
